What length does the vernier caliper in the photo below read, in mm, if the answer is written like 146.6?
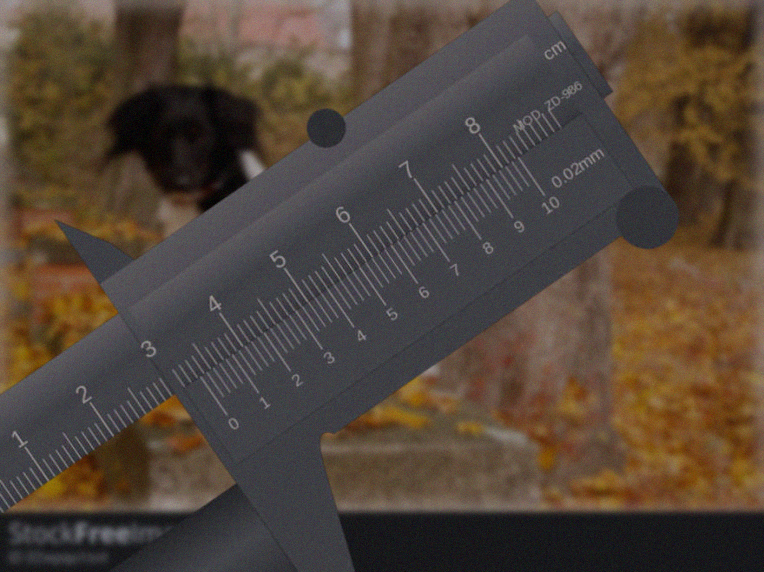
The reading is 33.4
